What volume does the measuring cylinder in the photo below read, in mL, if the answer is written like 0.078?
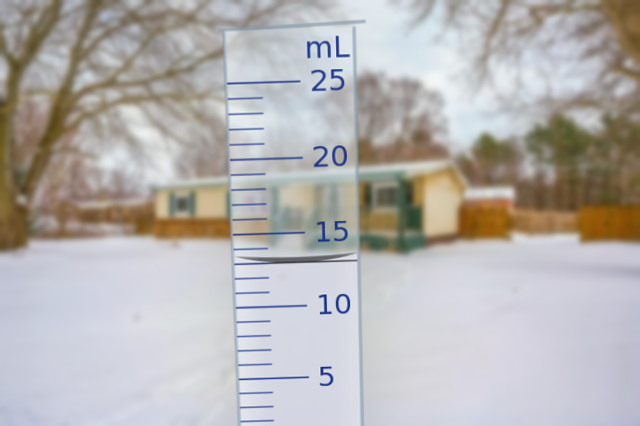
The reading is 13
